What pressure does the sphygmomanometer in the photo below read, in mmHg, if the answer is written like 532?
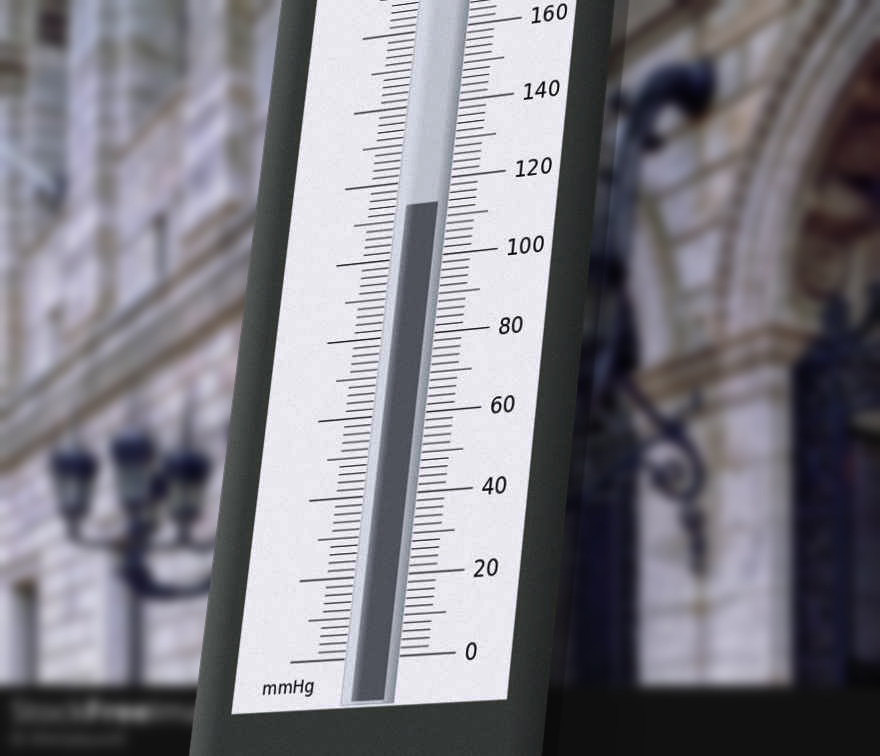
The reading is 114
